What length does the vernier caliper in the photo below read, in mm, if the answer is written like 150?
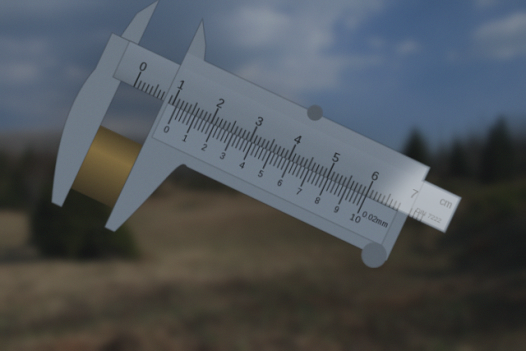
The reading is 11.0
